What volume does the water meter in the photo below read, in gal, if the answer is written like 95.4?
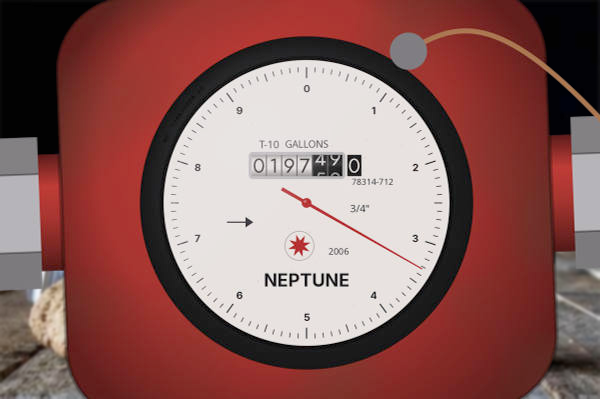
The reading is 197493.3
